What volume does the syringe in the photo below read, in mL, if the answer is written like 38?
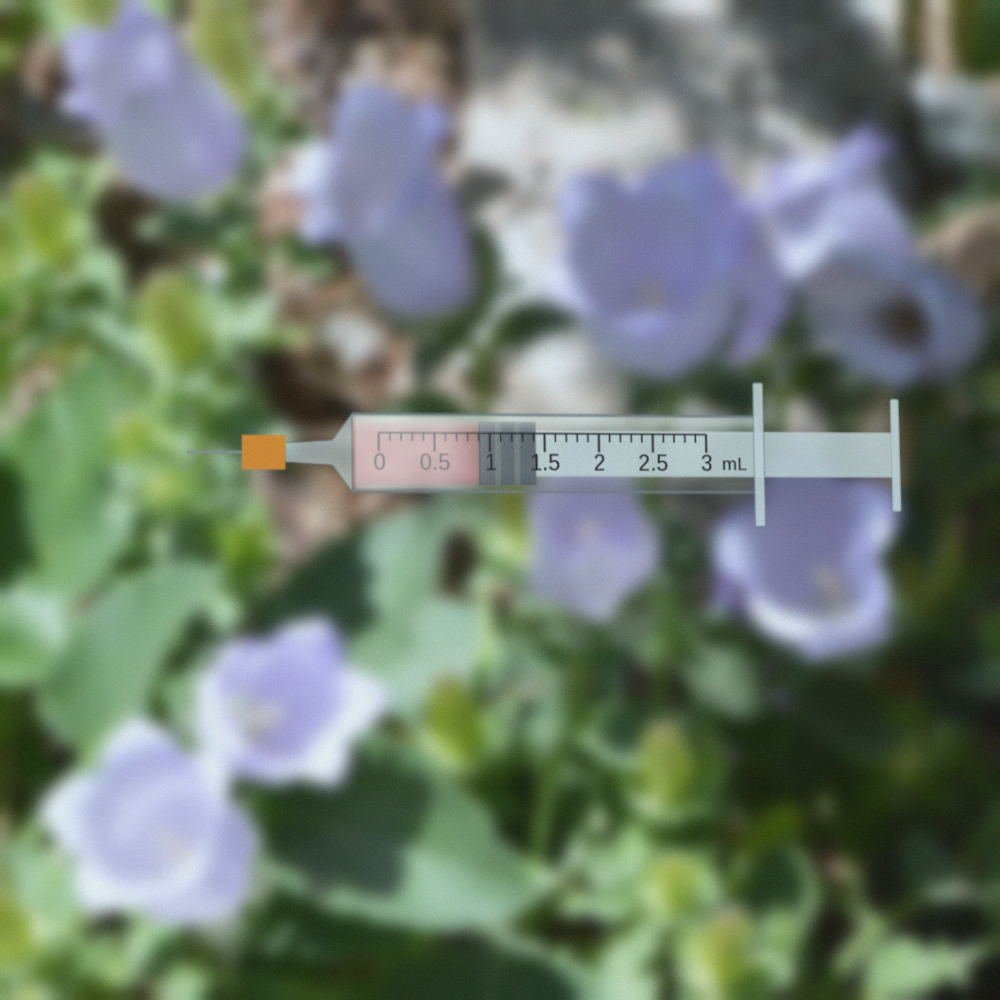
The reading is 0.9
